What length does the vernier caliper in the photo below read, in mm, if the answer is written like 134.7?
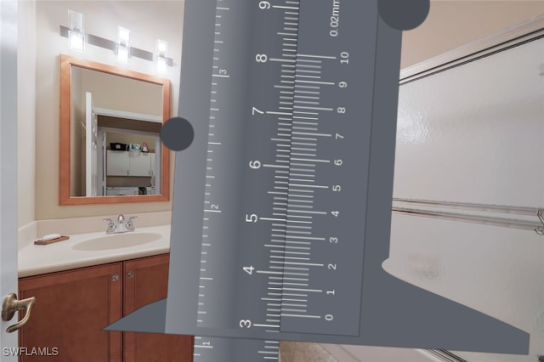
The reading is 32.2
